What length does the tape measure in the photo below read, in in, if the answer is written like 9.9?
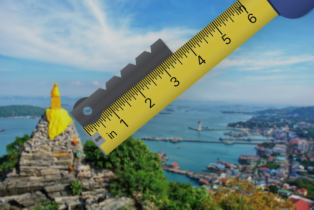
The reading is 3.5
